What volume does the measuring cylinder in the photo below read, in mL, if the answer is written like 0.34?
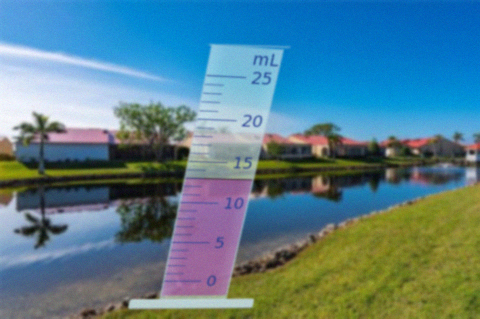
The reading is 13
